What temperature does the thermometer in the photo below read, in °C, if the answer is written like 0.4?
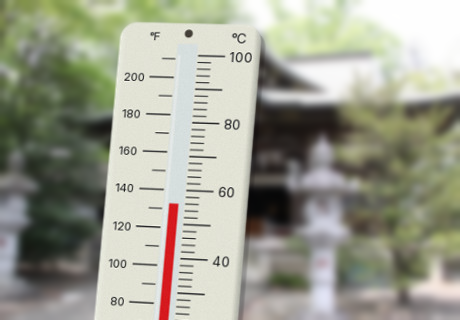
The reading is 56
